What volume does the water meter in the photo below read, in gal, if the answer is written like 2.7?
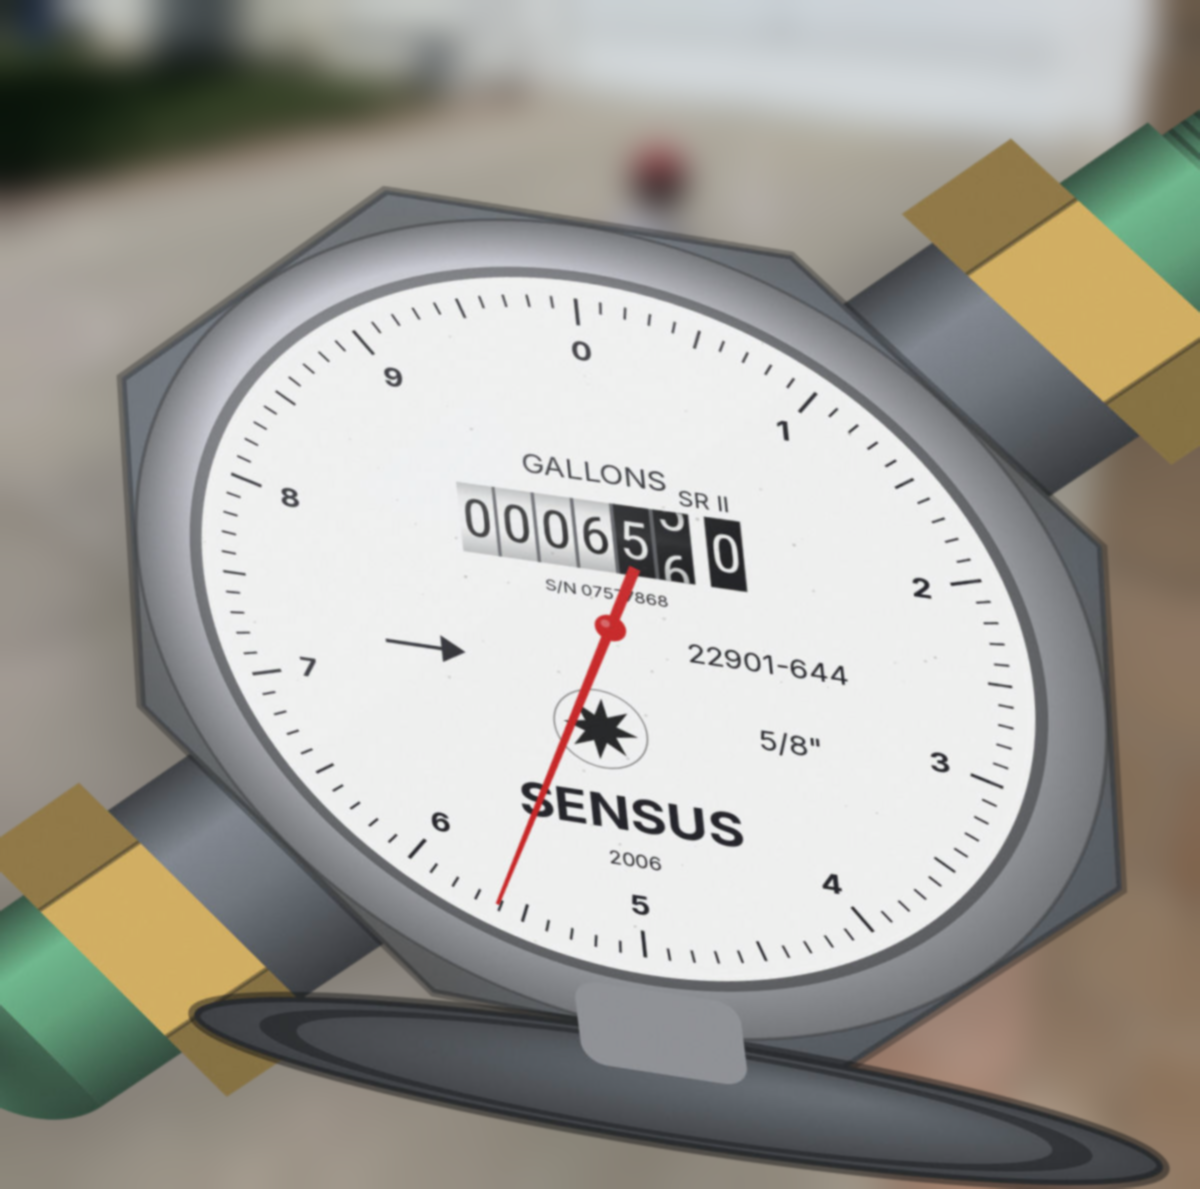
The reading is 6555.6
